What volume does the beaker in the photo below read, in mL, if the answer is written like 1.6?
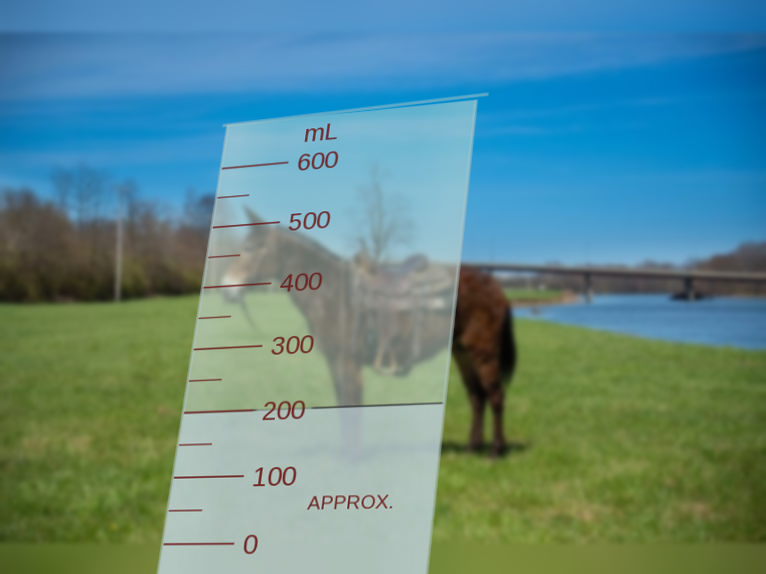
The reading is 200
